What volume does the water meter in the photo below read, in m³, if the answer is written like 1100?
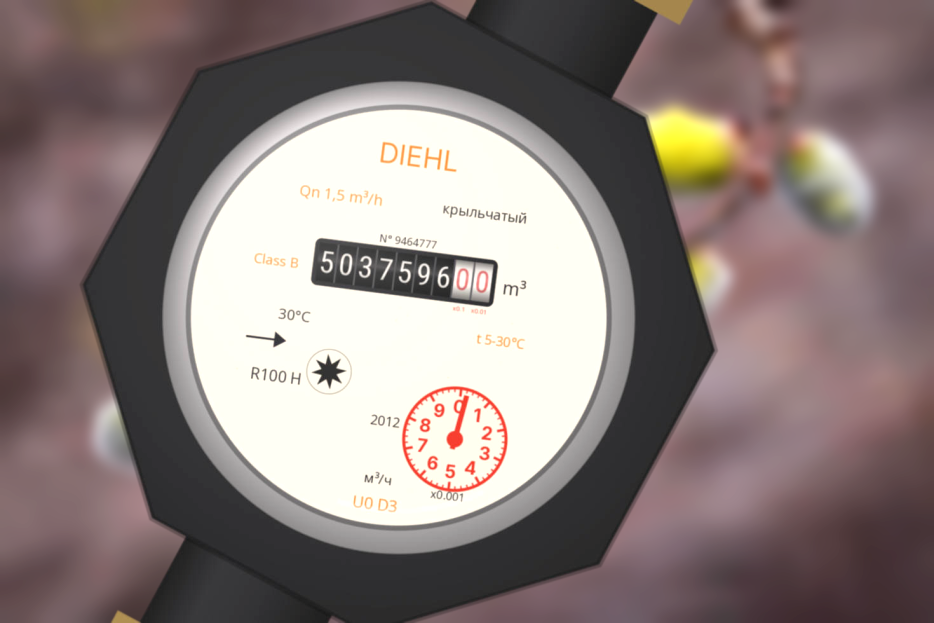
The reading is 5037596.000
